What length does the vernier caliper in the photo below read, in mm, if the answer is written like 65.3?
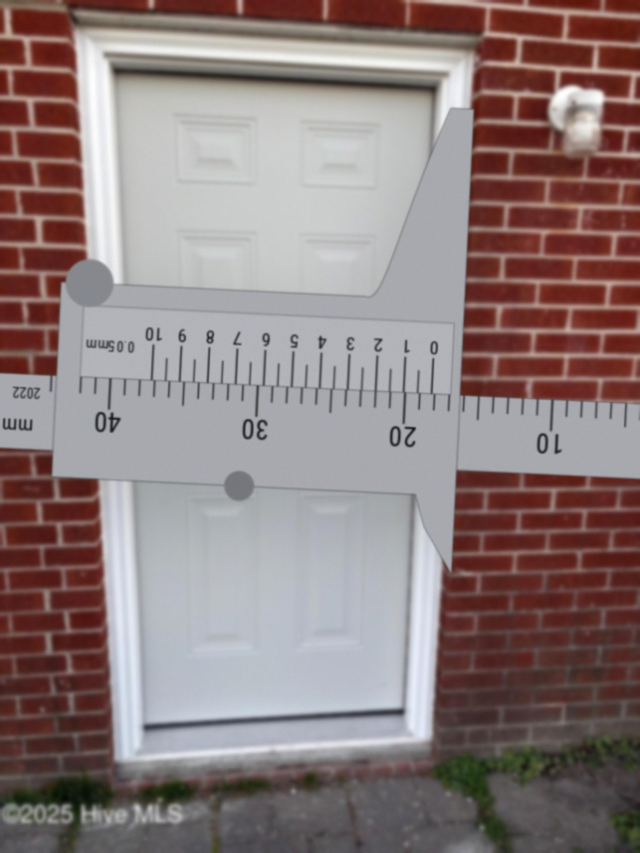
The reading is 18.2
